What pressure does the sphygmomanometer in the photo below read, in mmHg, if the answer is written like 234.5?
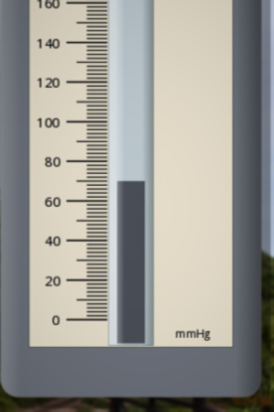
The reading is 70
